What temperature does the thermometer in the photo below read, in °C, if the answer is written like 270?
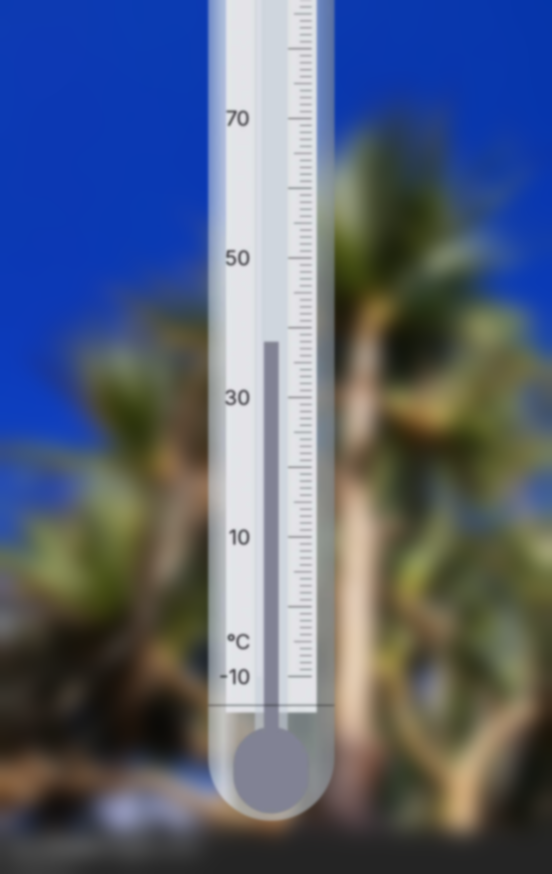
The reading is 38
